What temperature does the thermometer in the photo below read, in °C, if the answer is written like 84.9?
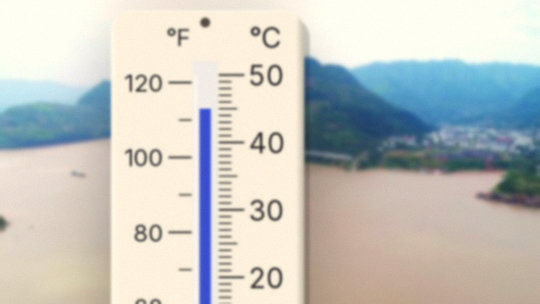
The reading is 45
